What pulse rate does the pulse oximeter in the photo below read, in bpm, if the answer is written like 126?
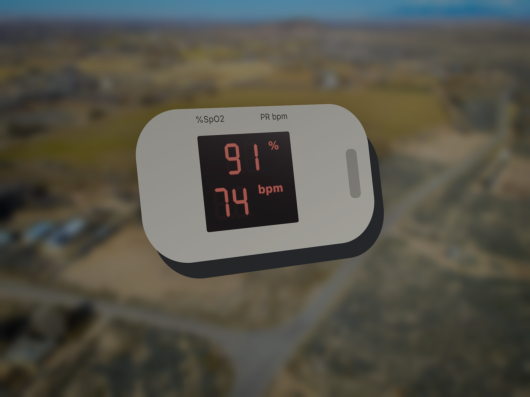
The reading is 74
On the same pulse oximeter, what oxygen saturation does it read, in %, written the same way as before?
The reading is 91
